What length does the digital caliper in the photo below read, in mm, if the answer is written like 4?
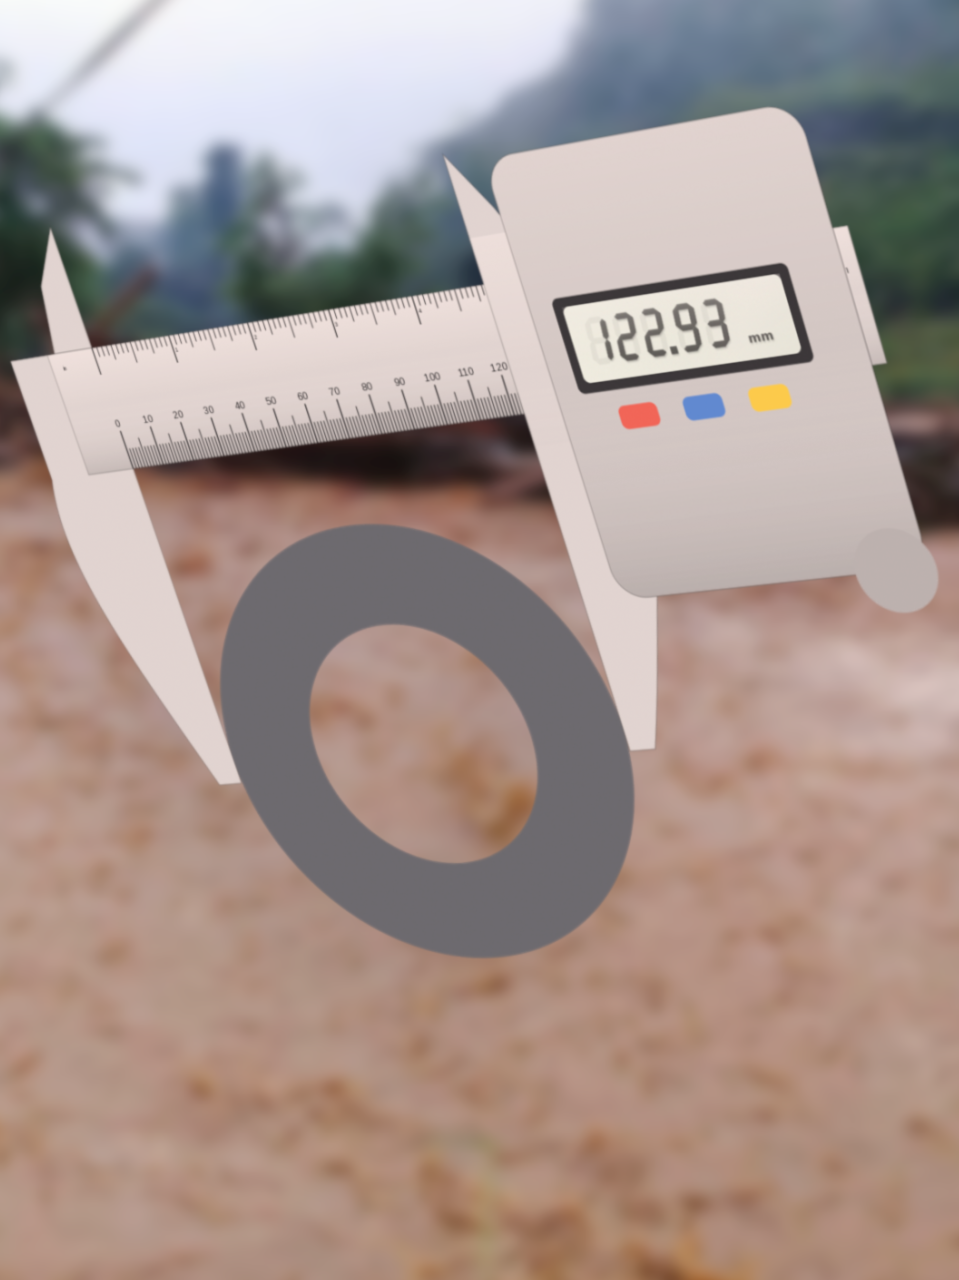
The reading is 122.93
